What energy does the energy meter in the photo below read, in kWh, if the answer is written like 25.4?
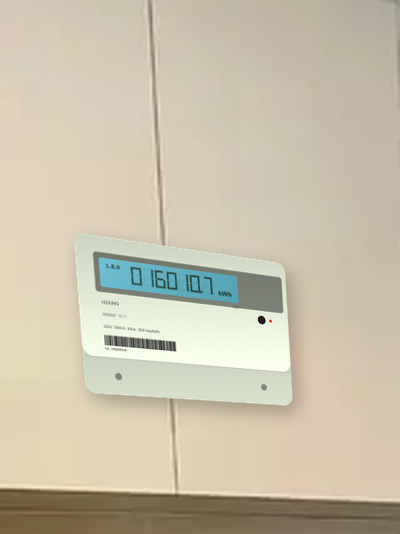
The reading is 16010.7
